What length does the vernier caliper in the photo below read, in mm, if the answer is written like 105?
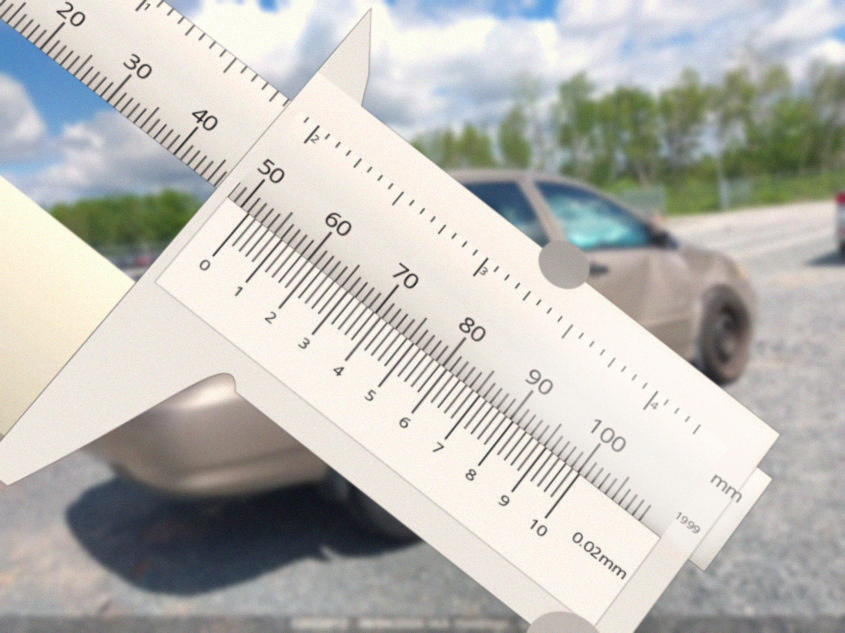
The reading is 51.2
